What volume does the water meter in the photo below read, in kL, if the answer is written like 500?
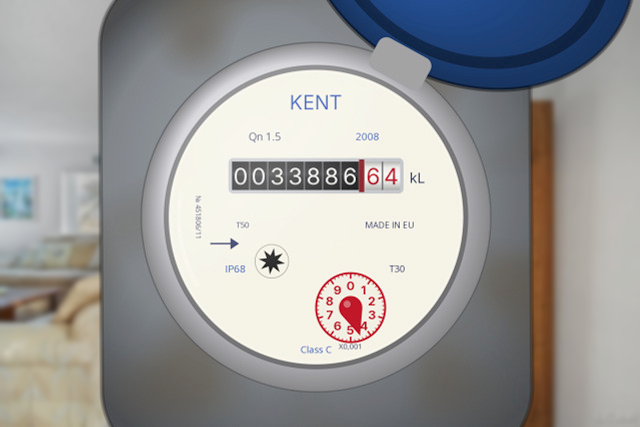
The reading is 33886.644
